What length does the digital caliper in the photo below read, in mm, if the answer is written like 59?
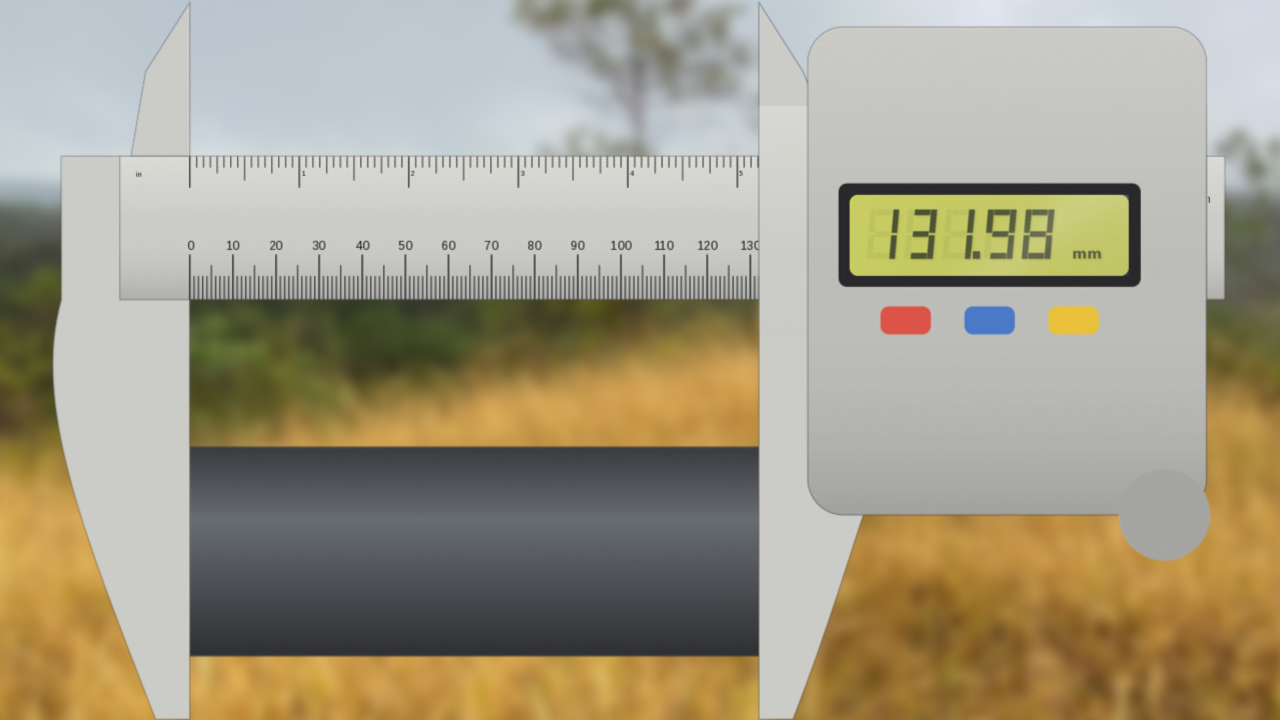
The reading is 131.98
